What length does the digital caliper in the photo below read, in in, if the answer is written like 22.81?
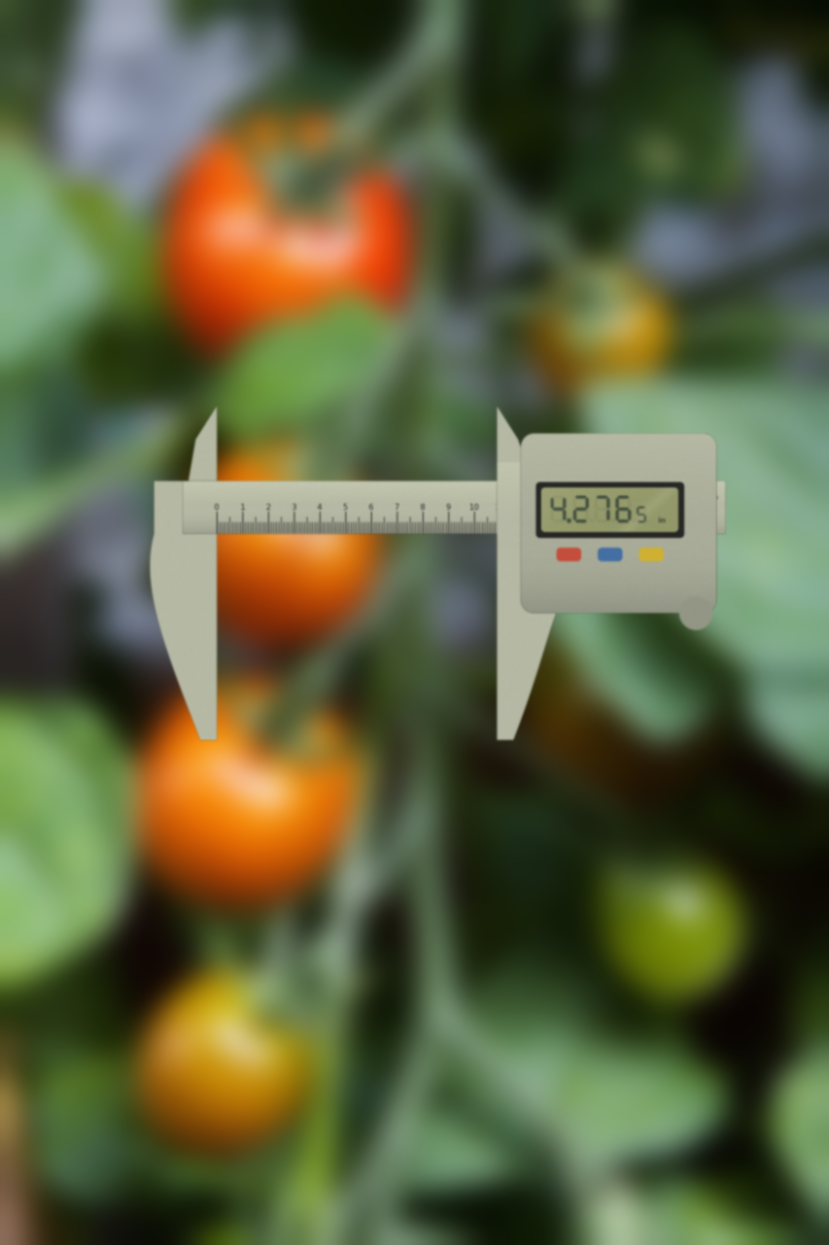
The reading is 4.2765
